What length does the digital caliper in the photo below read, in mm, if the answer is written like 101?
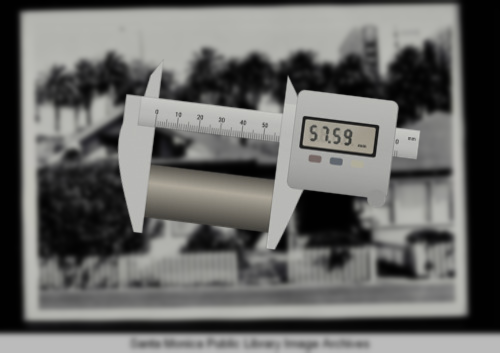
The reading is 57.59
